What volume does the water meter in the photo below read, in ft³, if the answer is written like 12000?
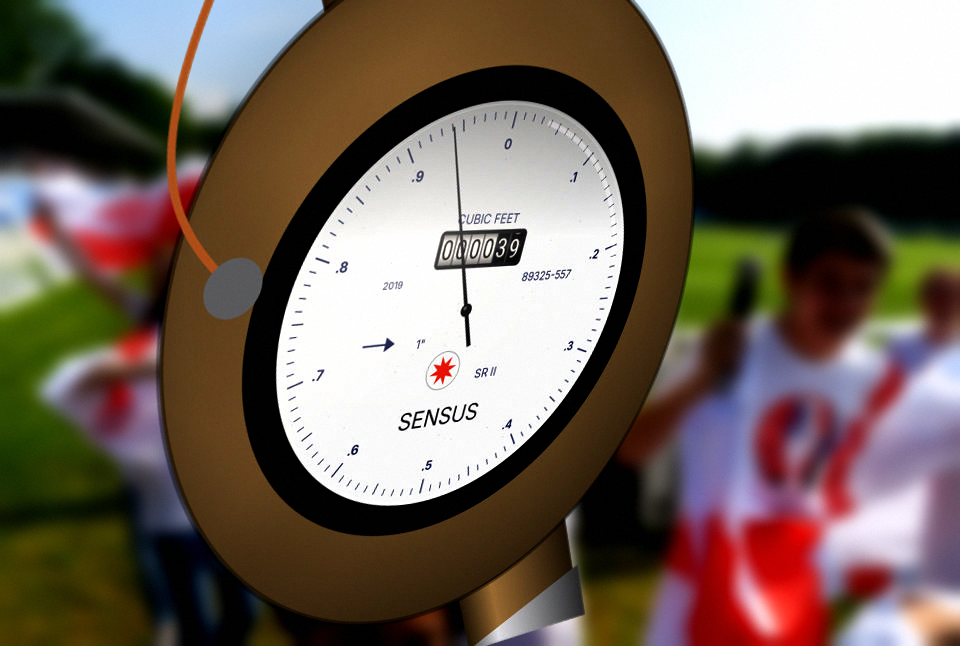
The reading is 38.94
